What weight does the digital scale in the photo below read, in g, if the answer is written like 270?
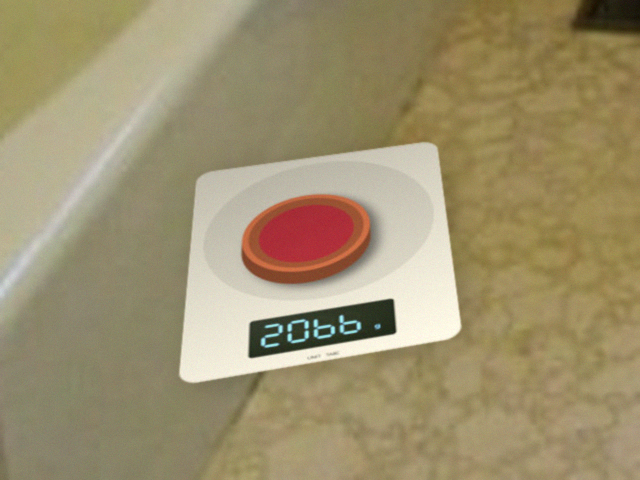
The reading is 2066
